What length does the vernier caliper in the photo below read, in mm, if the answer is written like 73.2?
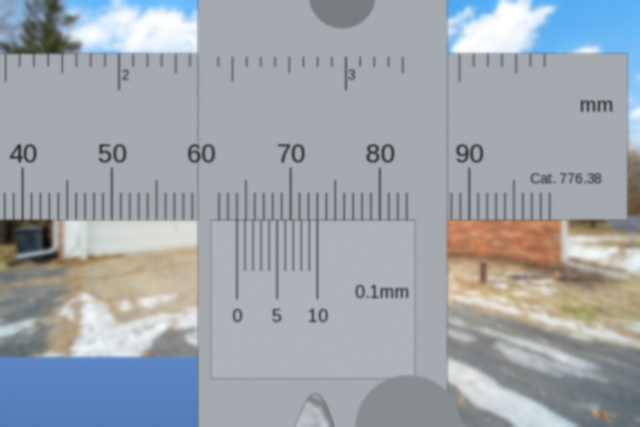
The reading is 64.0
